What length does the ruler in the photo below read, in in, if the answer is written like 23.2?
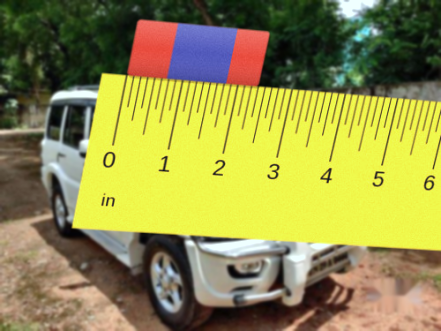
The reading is 2.375
